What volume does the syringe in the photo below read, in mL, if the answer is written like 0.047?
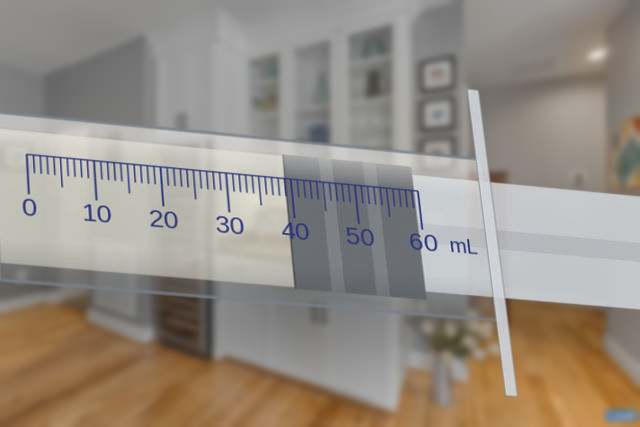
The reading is 39
